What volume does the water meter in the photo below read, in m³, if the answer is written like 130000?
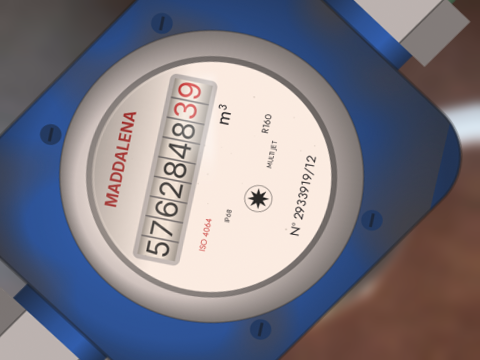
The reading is 5762848.39
